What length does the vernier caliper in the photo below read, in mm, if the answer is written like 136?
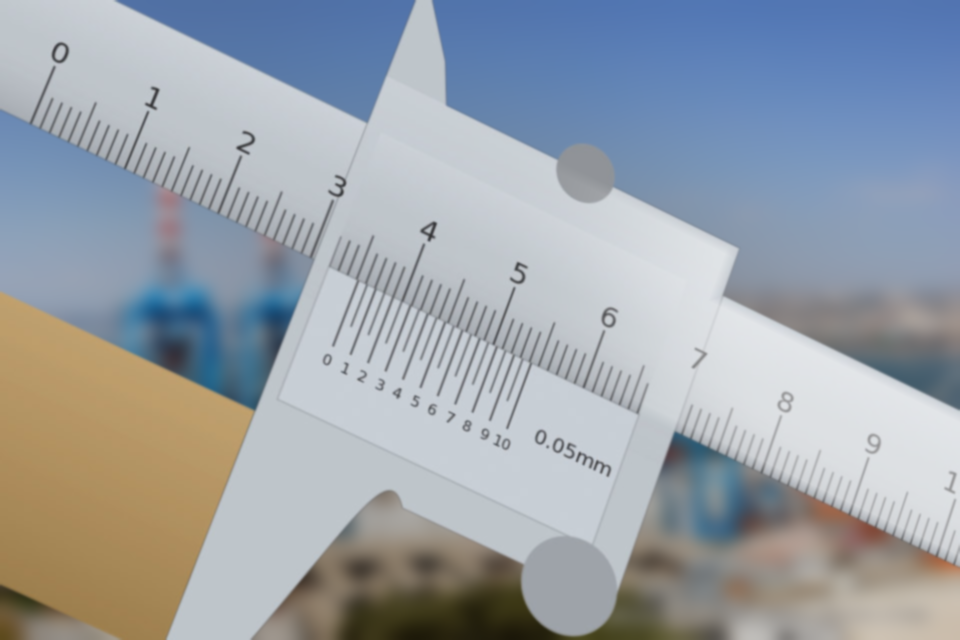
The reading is 35.2
